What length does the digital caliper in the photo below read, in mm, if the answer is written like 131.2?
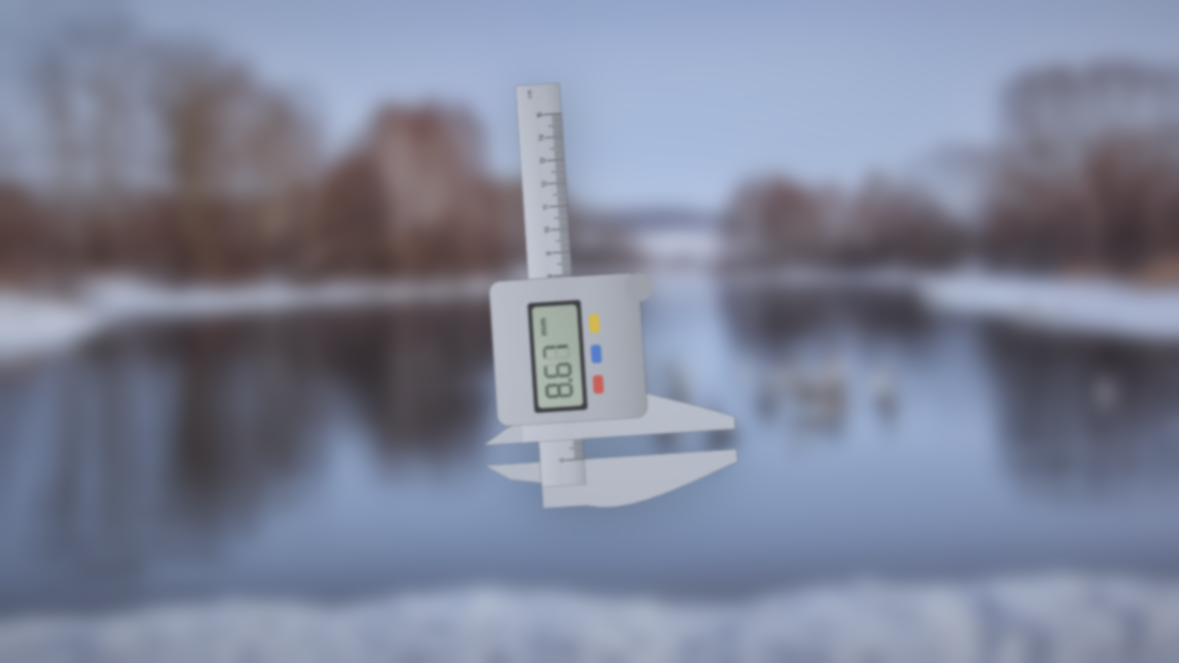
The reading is 8.67
